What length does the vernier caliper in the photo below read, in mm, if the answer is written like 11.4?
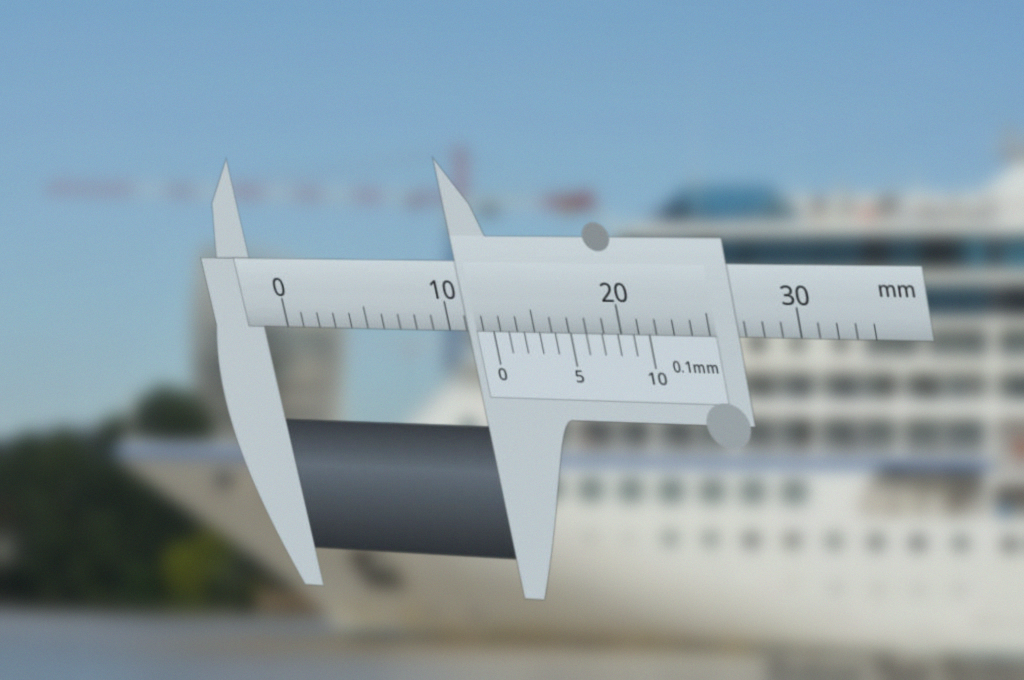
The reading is 12.6
